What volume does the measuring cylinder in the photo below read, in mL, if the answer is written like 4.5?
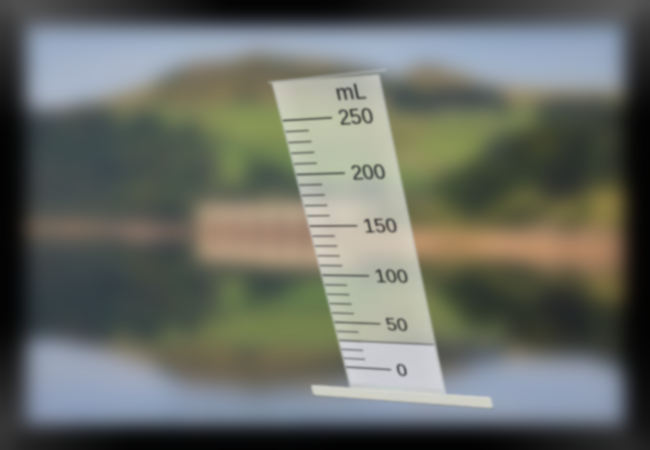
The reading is 30
